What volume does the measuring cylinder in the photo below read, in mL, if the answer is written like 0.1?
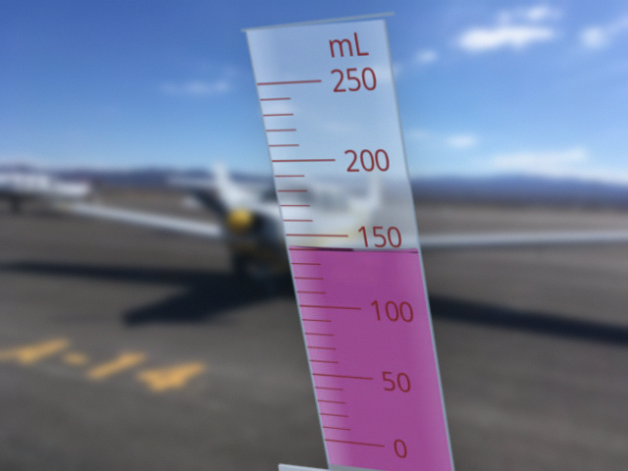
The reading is 140
